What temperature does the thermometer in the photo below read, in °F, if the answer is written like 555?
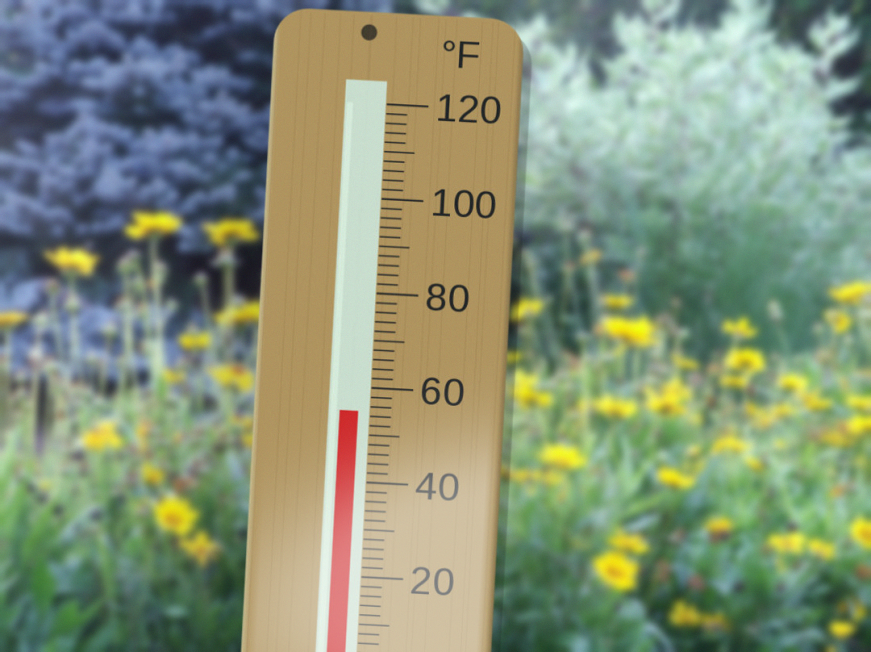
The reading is 55
